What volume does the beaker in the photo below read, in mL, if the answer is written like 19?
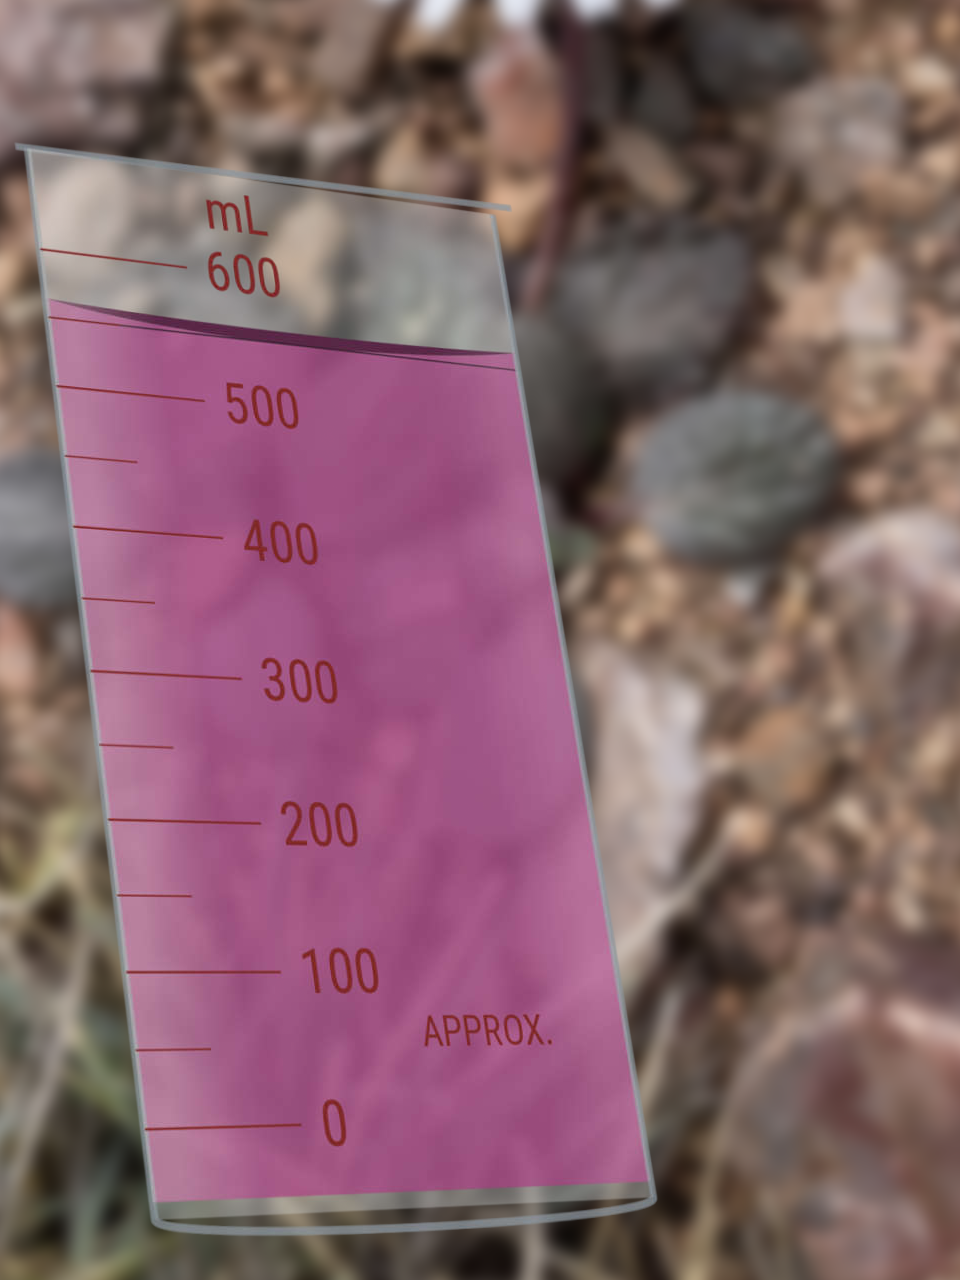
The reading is 550
